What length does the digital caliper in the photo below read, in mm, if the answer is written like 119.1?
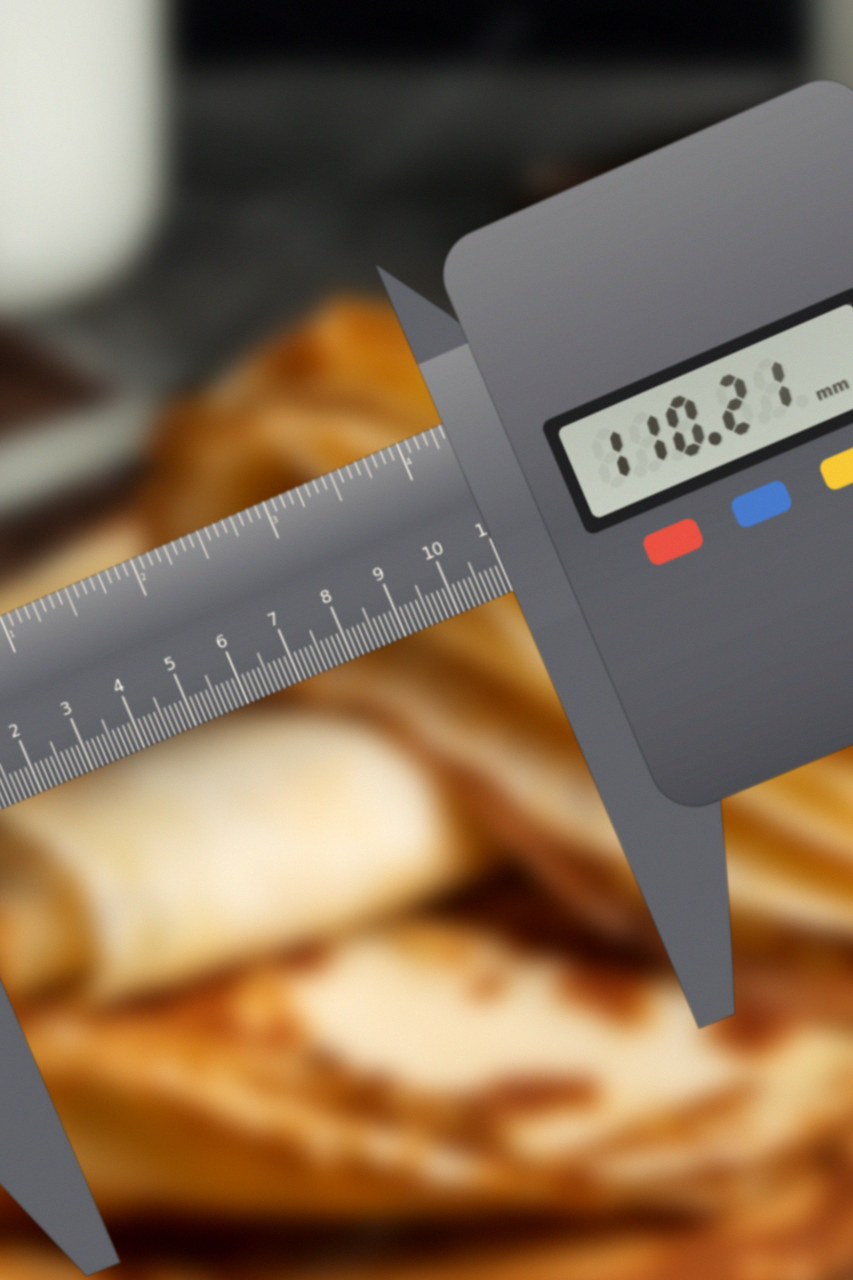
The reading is 110.21
